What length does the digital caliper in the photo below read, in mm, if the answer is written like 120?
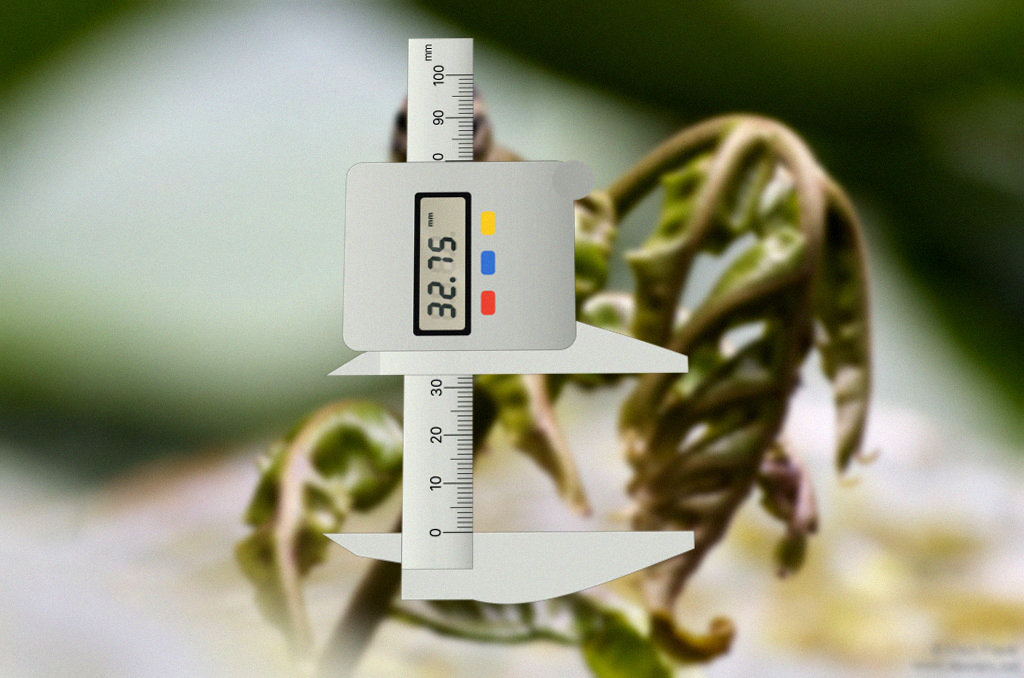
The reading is 32.75
